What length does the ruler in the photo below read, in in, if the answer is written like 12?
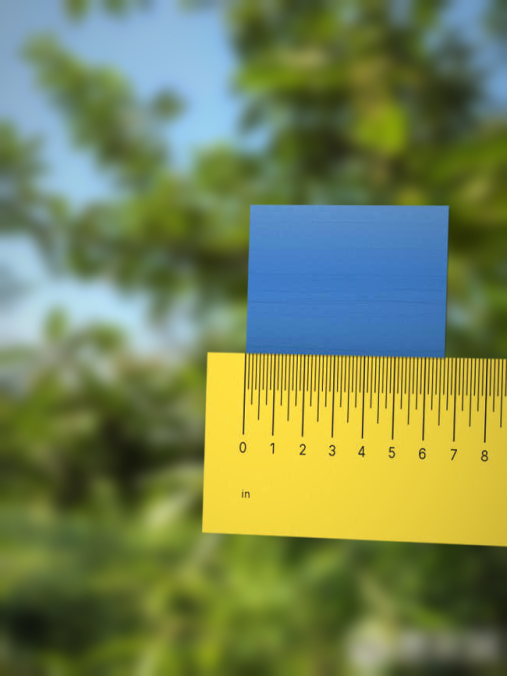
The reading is 6.625
